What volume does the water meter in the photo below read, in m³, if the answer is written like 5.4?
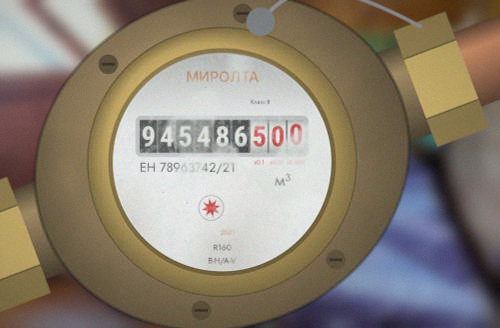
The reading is 945486.500
